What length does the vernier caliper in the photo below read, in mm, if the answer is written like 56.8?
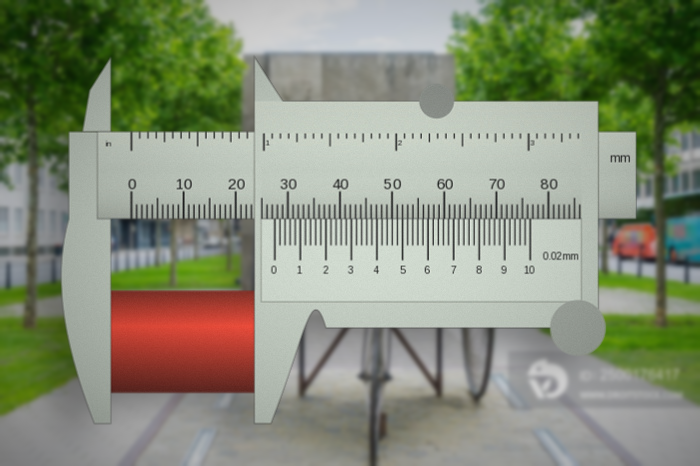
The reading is 27.5
